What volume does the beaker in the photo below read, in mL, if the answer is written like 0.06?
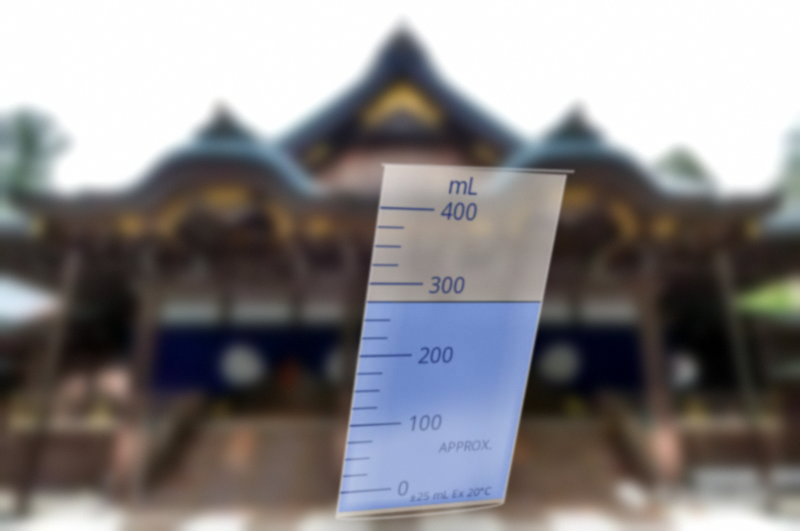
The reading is 275
